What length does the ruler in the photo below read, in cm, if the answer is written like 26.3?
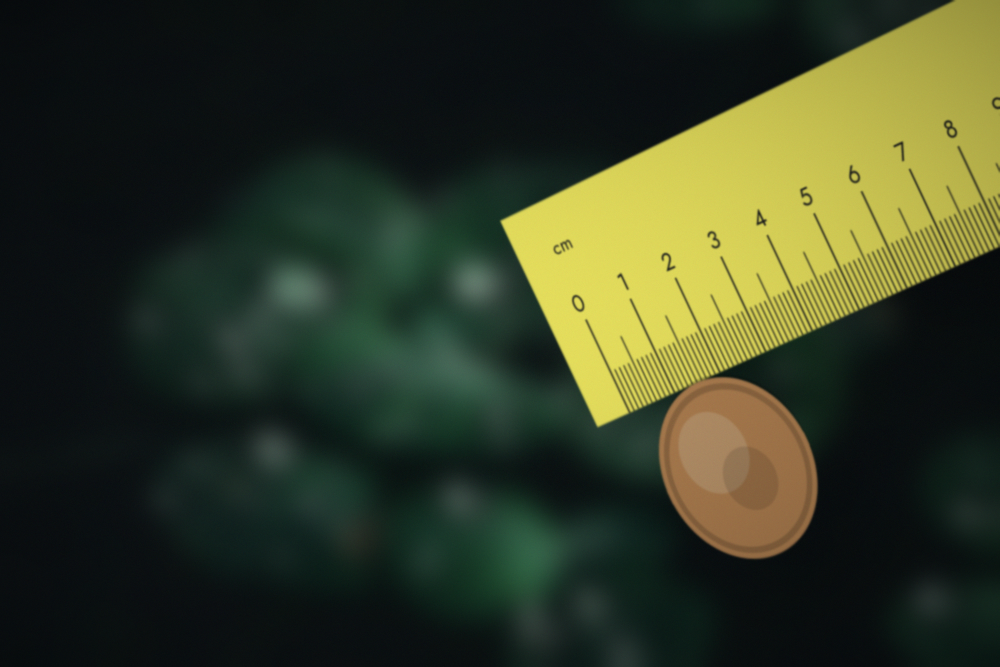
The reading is 3
